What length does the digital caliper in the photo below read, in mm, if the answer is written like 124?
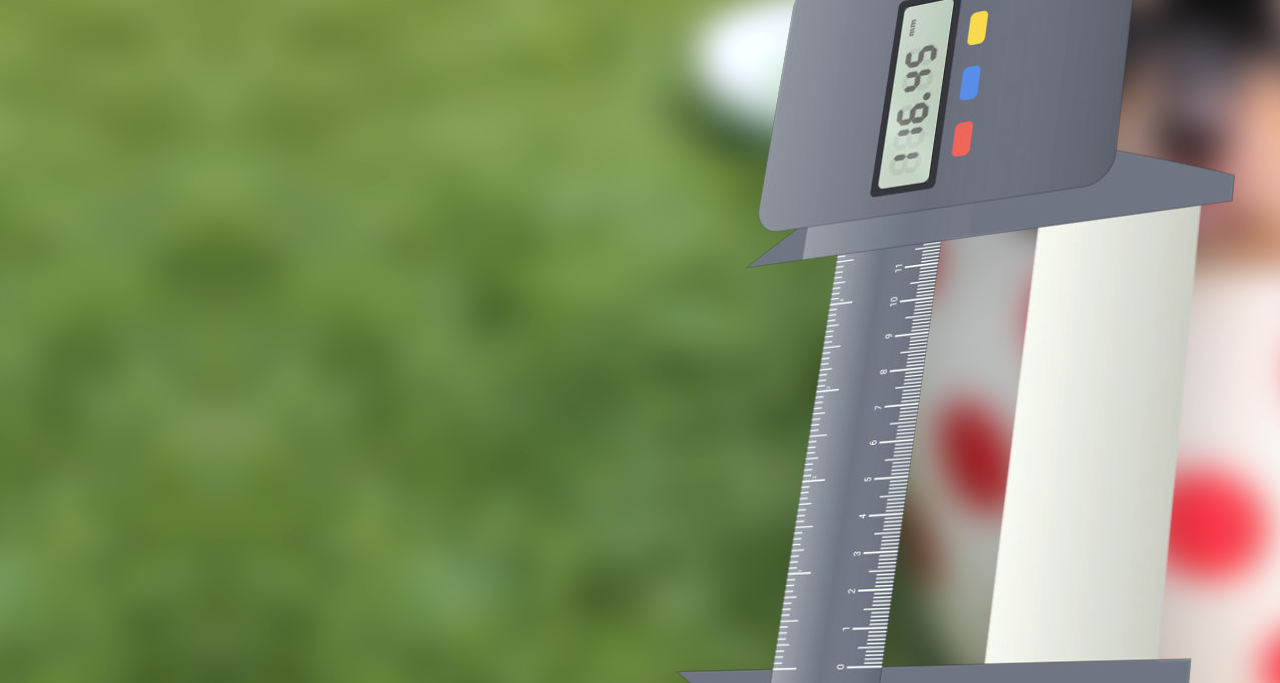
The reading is 116.45
